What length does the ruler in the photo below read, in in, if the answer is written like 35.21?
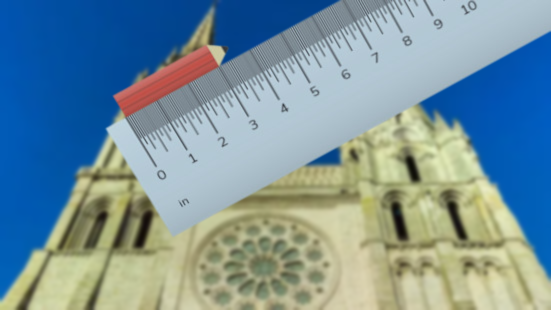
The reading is 3.5
